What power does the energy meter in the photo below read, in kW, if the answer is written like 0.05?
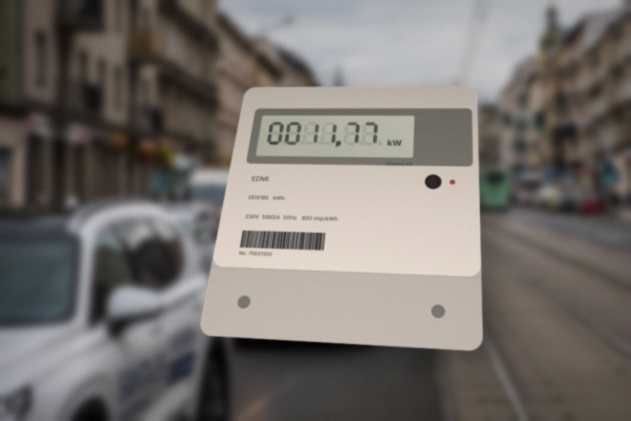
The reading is 11.77
